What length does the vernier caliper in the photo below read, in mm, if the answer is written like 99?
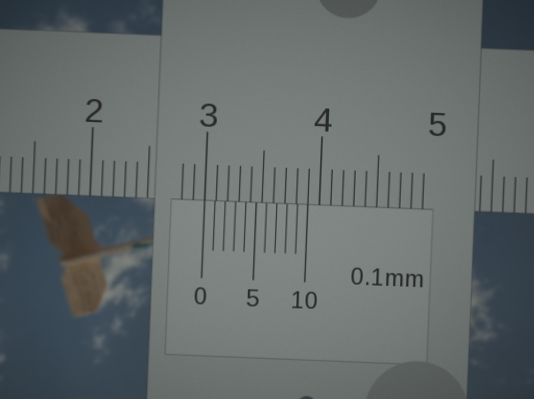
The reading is 30.0
